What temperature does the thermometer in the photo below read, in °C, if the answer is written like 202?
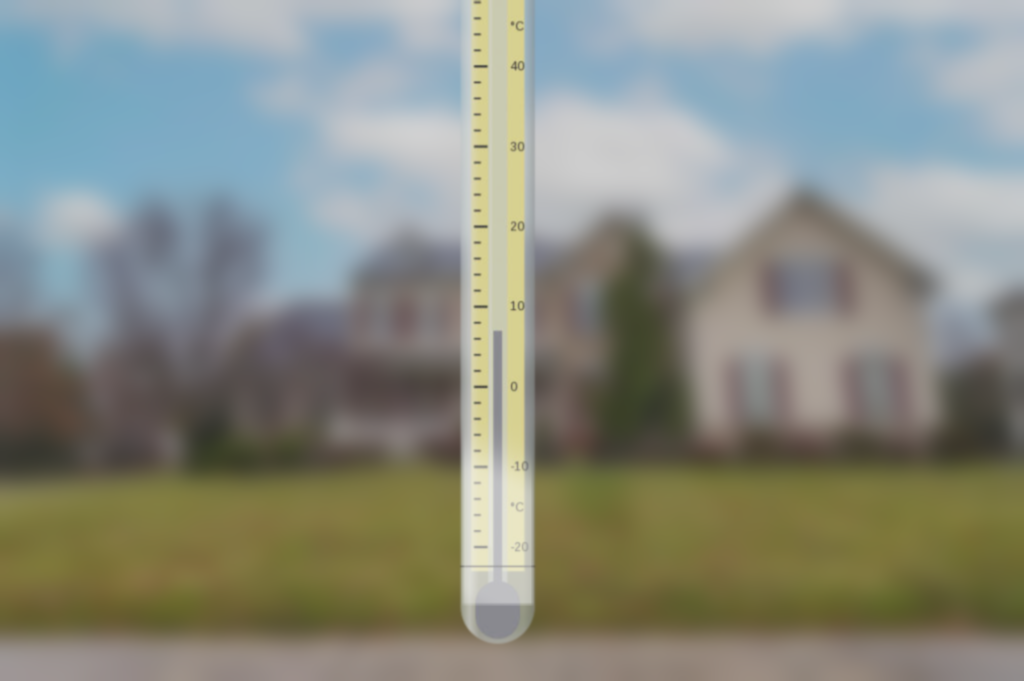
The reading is 7
